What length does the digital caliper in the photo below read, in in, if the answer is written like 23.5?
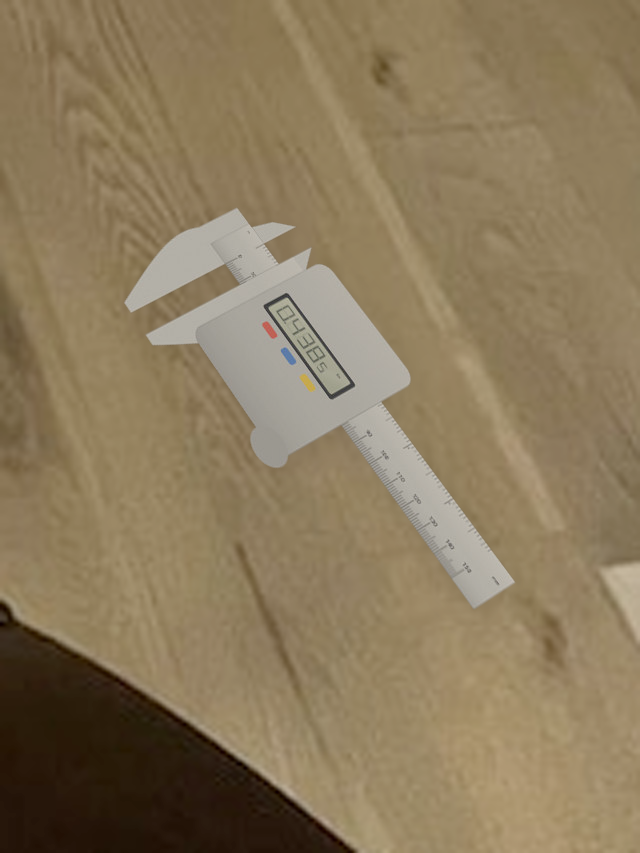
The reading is 0.4385
